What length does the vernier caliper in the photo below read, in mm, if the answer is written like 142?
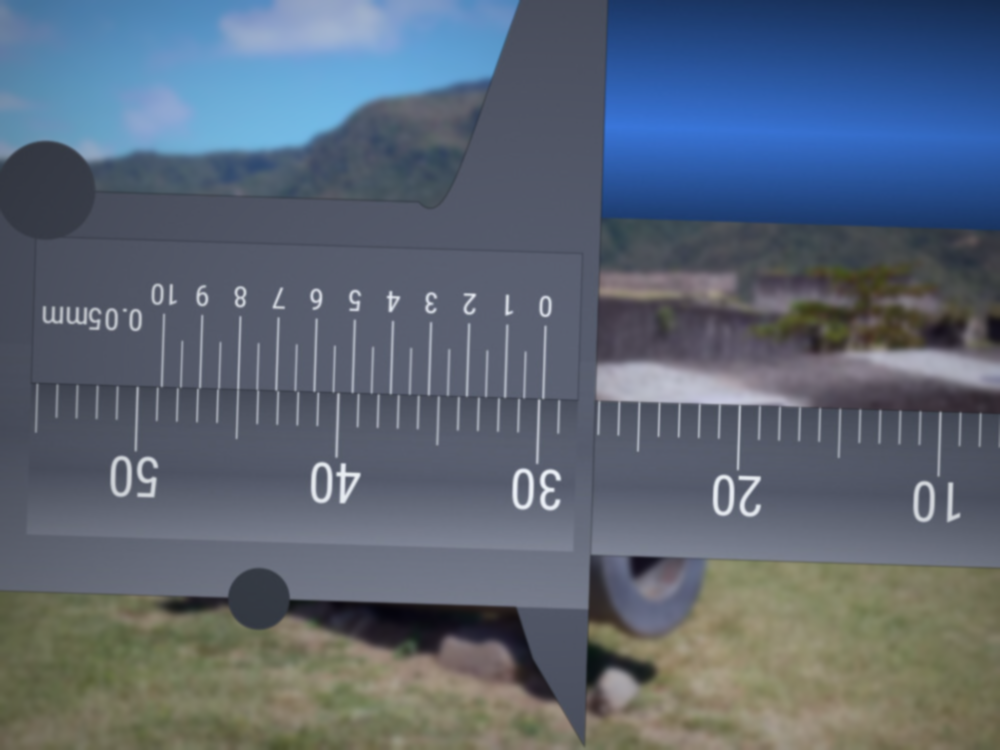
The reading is 29.8
